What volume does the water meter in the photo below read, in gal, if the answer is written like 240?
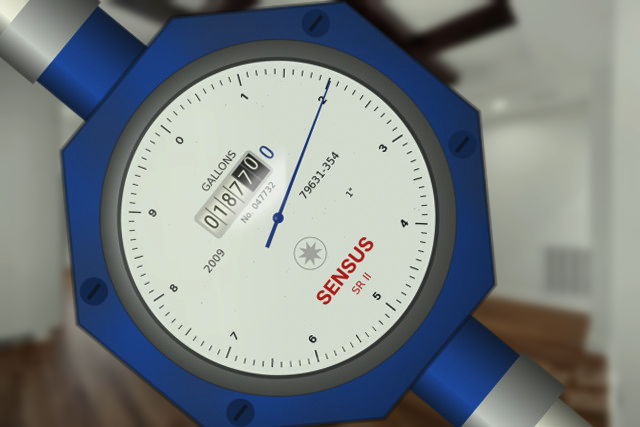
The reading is 187702.0
